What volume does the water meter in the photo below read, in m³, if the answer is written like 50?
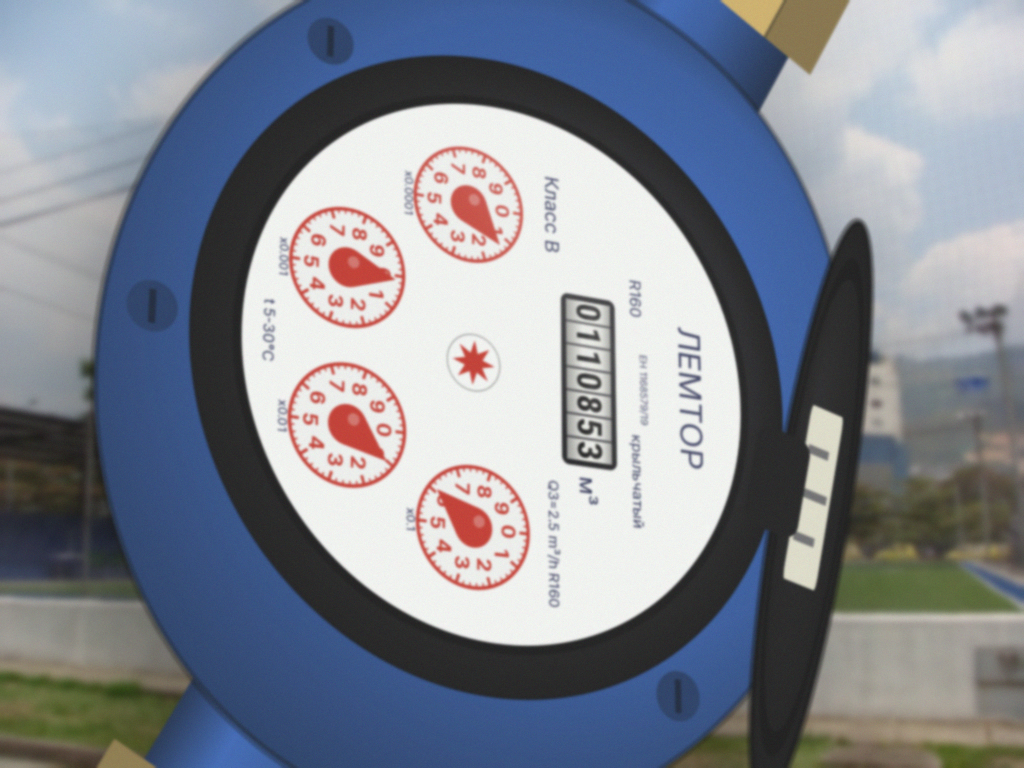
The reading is 110853.6101
